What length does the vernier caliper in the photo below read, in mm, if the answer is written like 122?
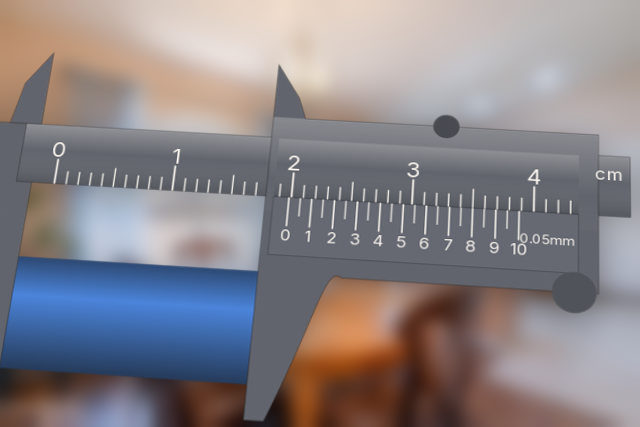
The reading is 19.8
